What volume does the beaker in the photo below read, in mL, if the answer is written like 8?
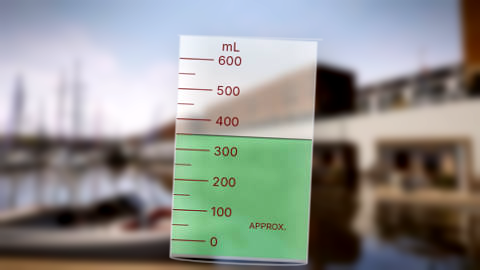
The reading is 350
